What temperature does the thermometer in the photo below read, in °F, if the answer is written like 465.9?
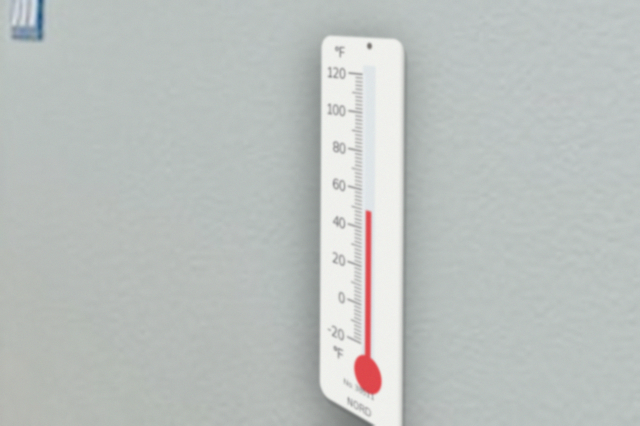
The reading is 50
